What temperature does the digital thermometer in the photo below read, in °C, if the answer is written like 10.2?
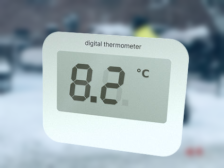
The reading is 8.2
